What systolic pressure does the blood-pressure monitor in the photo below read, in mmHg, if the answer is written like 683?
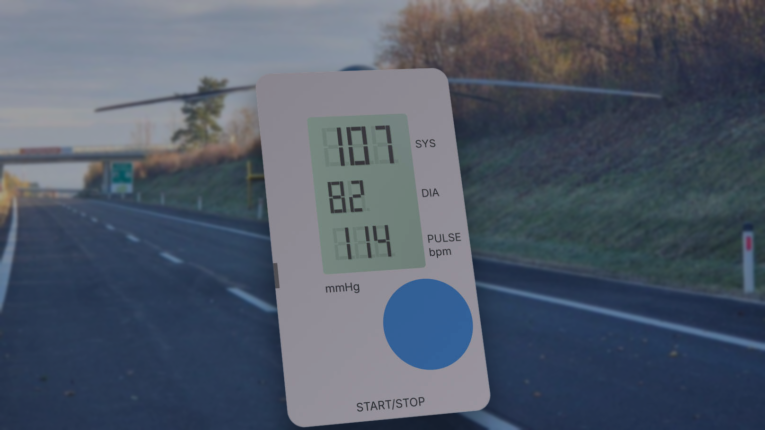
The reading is 107
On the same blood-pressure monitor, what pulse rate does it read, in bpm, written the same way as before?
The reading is 114
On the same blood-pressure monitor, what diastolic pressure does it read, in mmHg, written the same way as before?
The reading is 82
